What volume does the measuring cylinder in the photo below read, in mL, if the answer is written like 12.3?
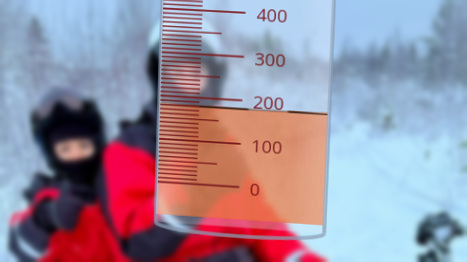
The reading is 180
